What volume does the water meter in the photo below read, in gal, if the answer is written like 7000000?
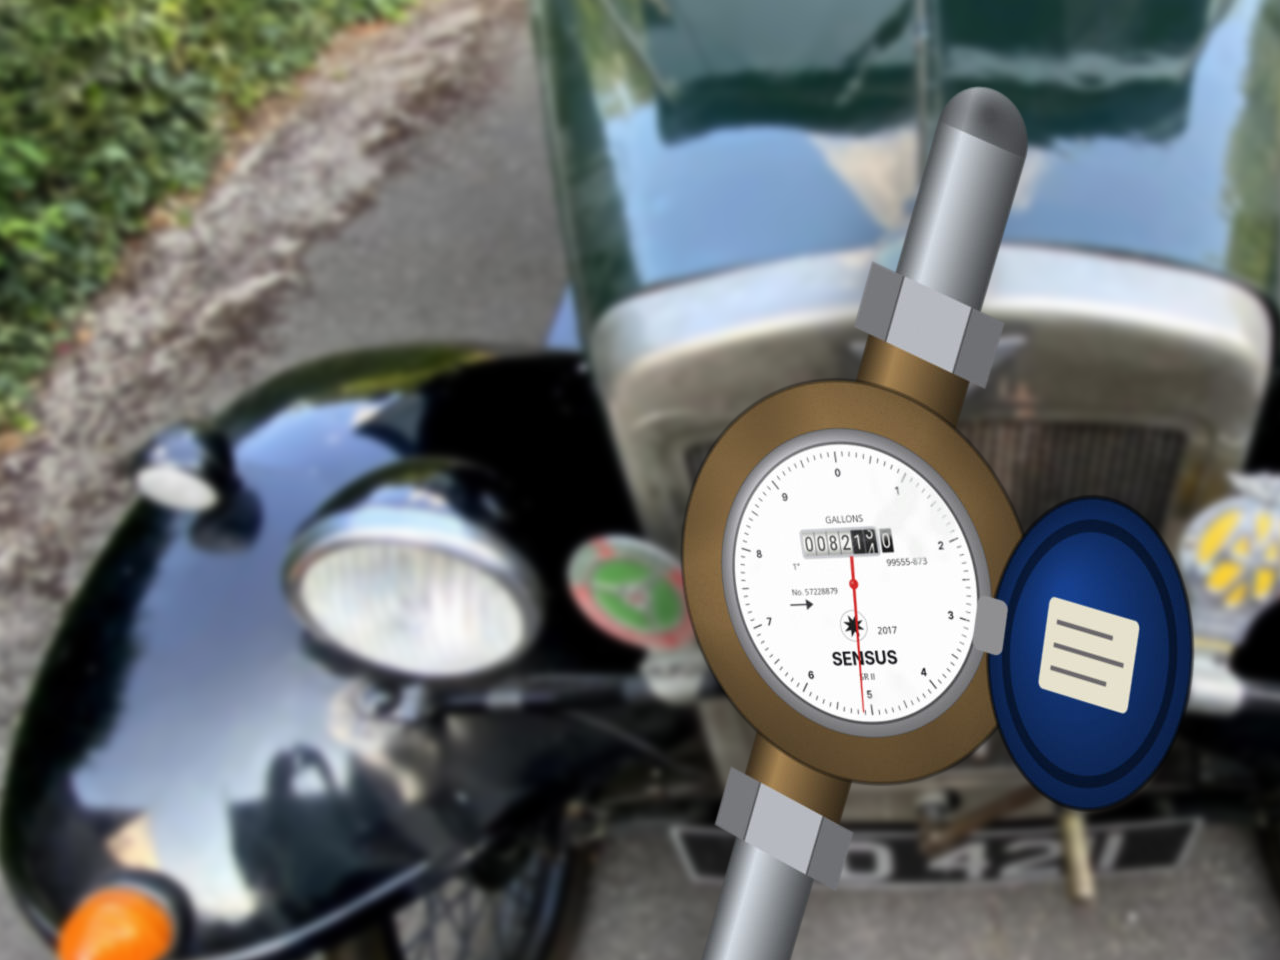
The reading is 82135.1
